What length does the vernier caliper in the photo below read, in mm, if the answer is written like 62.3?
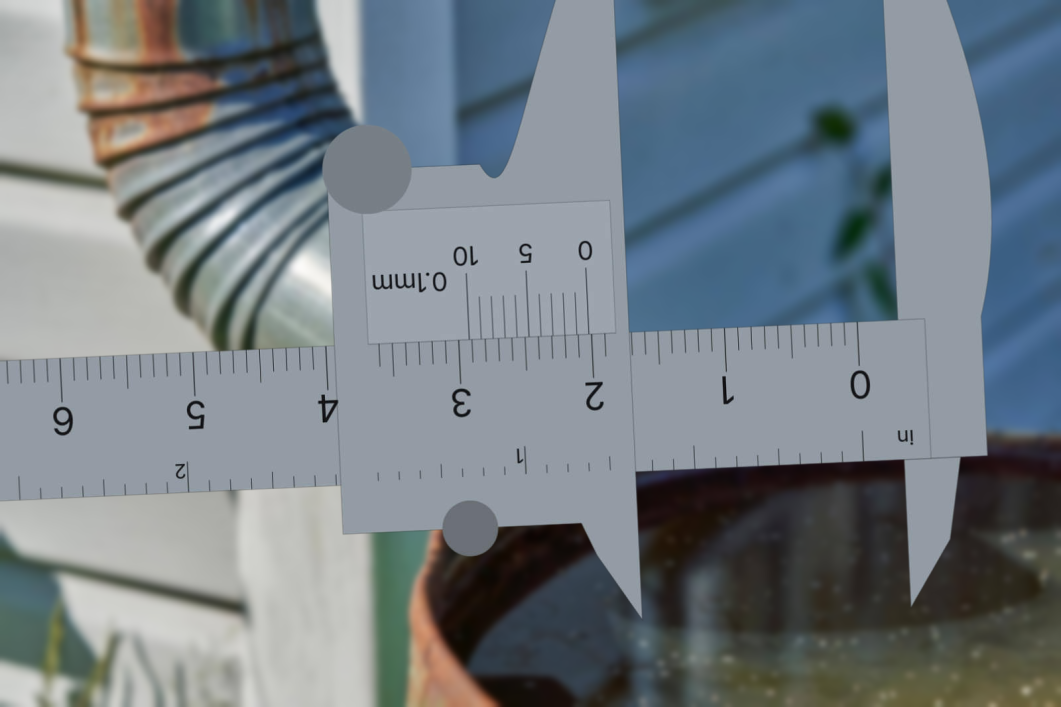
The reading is 20.2
